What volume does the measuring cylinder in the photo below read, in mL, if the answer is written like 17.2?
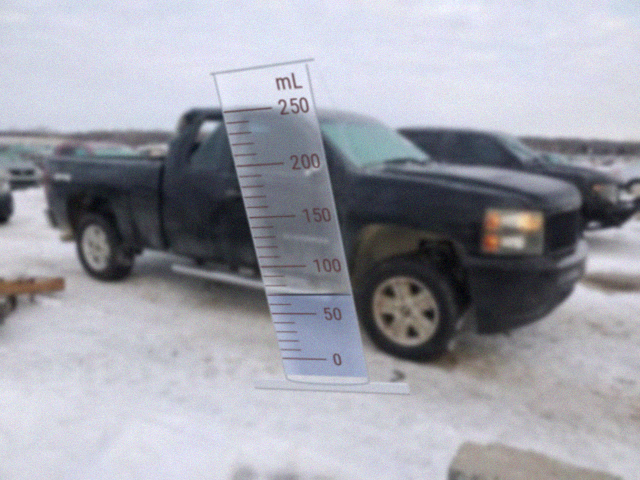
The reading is 70
